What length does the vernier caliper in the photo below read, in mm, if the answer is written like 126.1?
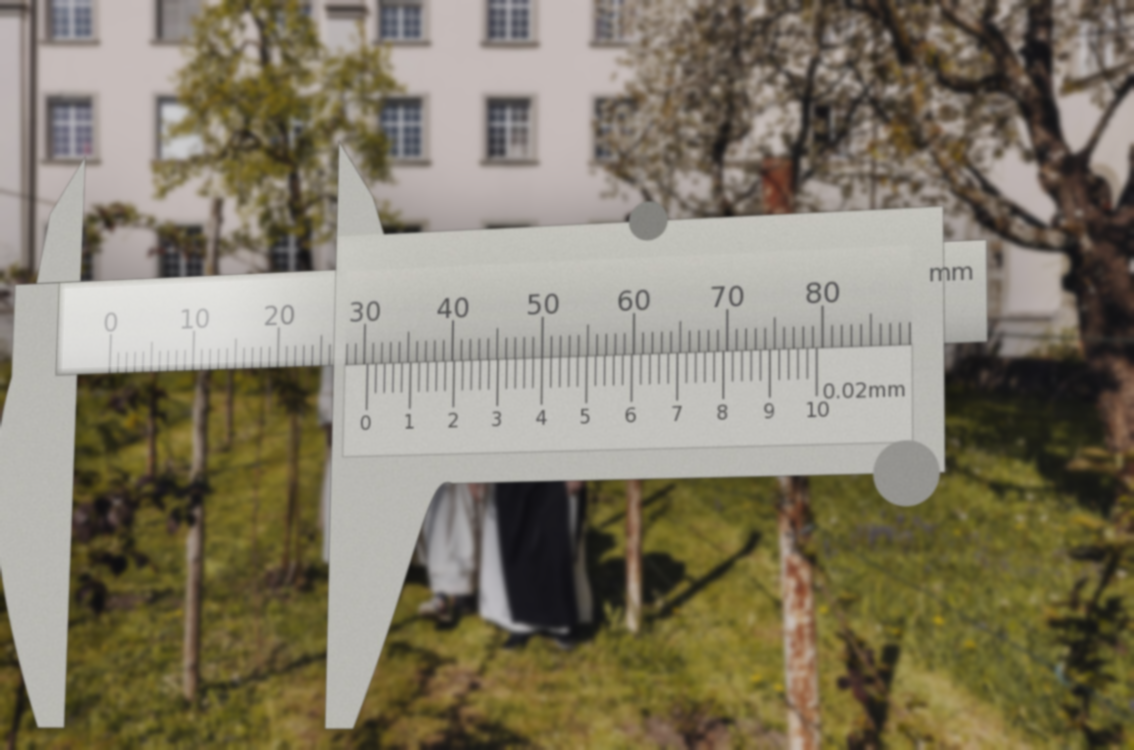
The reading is 30.4
